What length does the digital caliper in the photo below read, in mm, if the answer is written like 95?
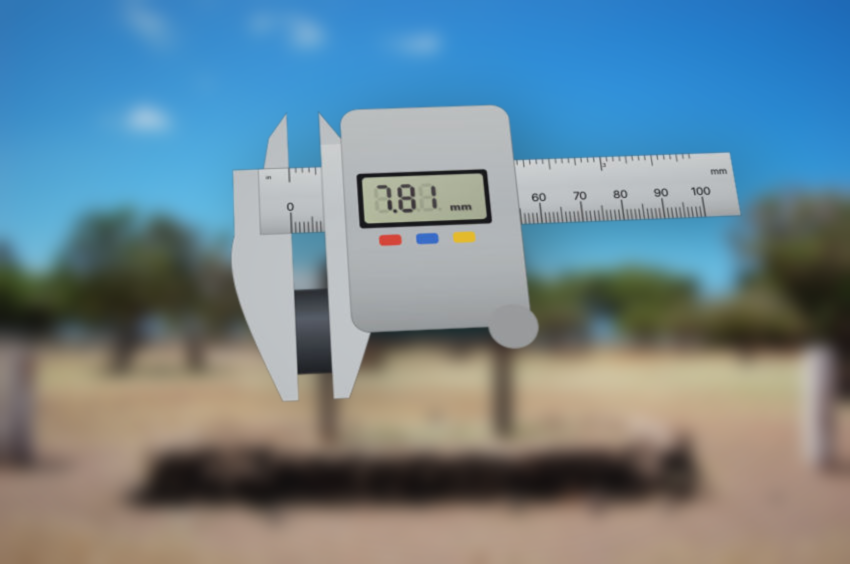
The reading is 7.81
